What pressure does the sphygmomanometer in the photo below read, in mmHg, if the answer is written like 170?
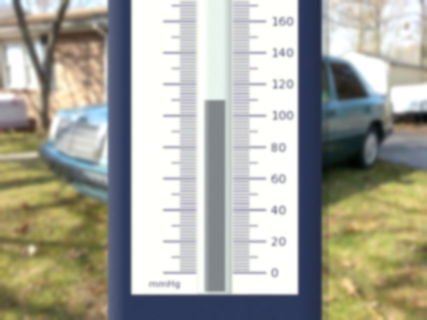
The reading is 110
